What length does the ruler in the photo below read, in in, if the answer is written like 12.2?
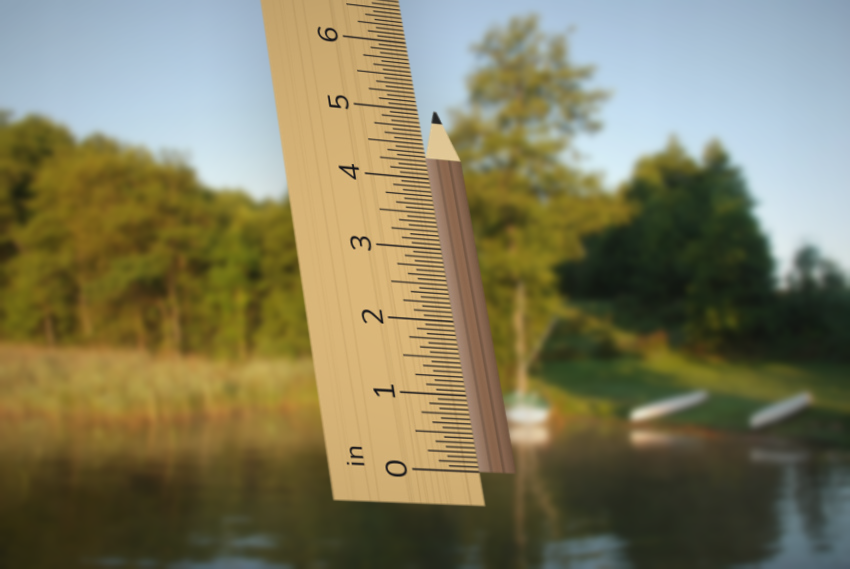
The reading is 5
